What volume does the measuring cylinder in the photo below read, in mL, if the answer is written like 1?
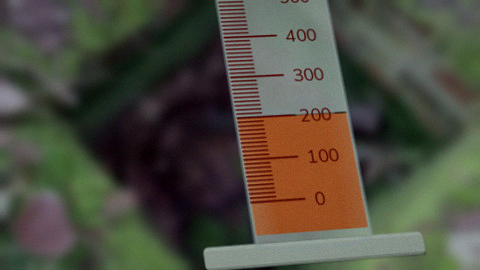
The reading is 200
